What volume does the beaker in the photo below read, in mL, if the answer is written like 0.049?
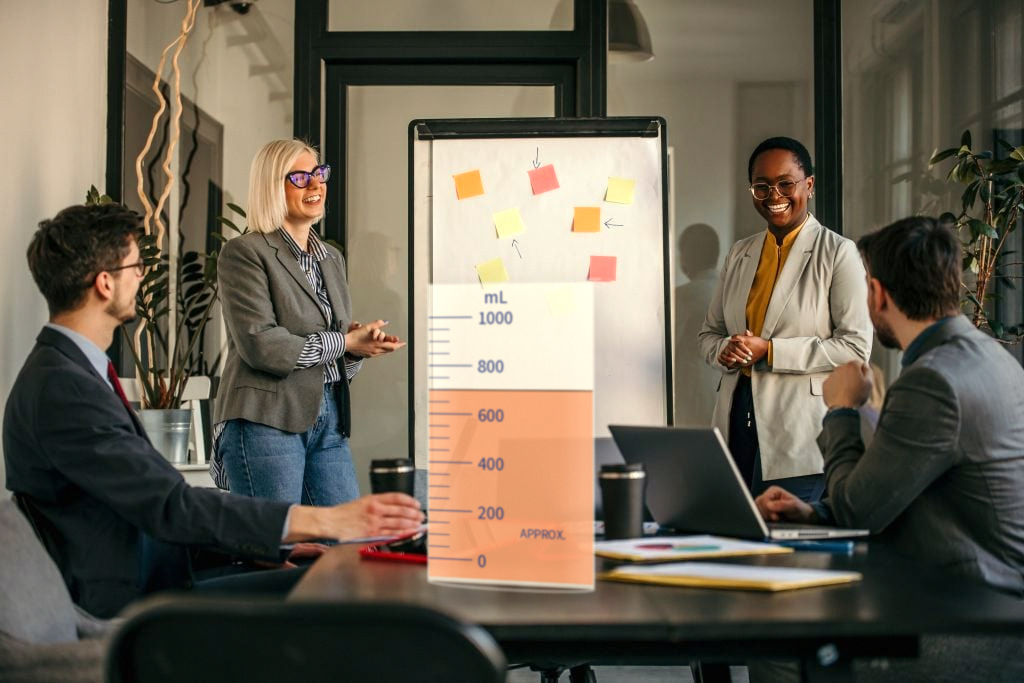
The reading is 700
